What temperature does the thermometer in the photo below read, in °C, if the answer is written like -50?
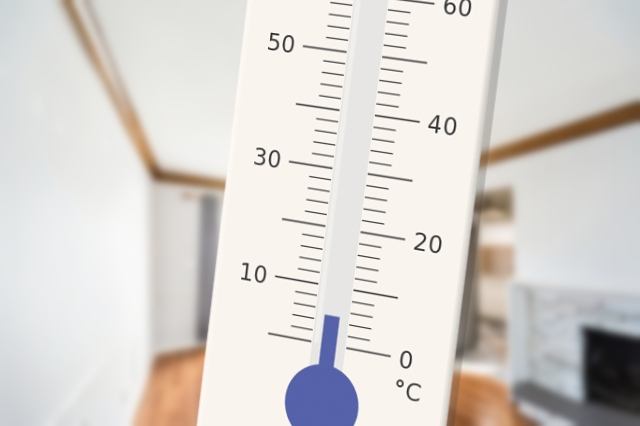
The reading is 5
